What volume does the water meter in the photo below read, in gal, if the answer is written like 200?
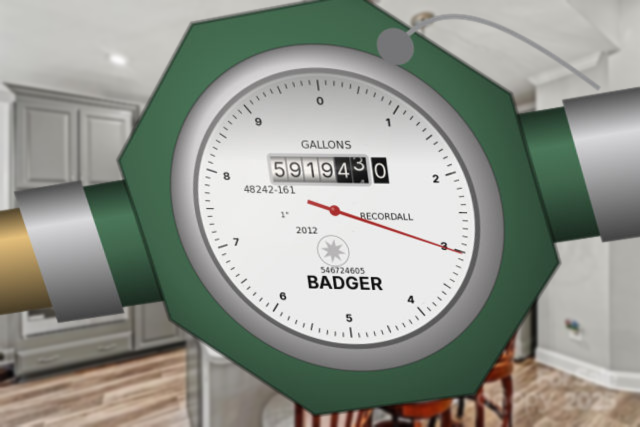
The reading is 5919433.0
